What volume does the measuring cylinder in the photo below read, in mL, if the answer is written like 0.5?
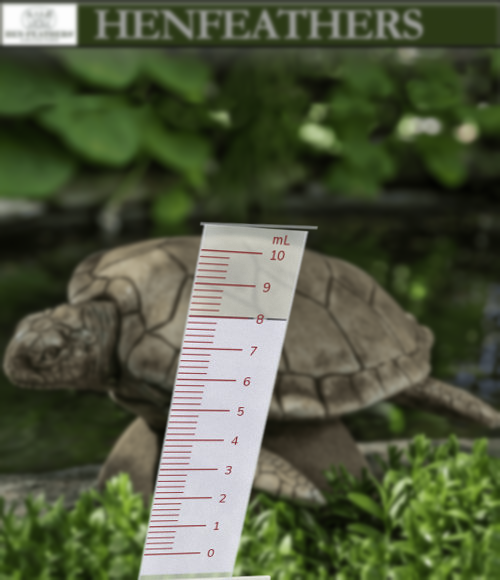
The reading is 8
